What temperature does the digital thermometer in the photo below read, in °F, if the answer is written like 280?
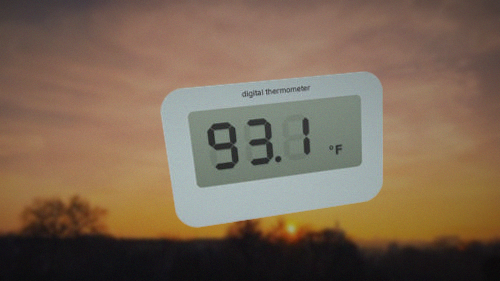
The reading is 93.1
